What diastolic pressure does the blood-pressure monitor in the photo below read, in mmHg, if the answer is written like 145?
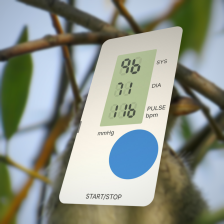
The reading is 71
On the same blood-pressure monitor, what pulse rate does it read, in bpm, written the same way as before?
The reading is 116
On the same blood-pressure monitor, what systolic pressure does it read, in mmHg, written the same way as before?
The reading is 96
